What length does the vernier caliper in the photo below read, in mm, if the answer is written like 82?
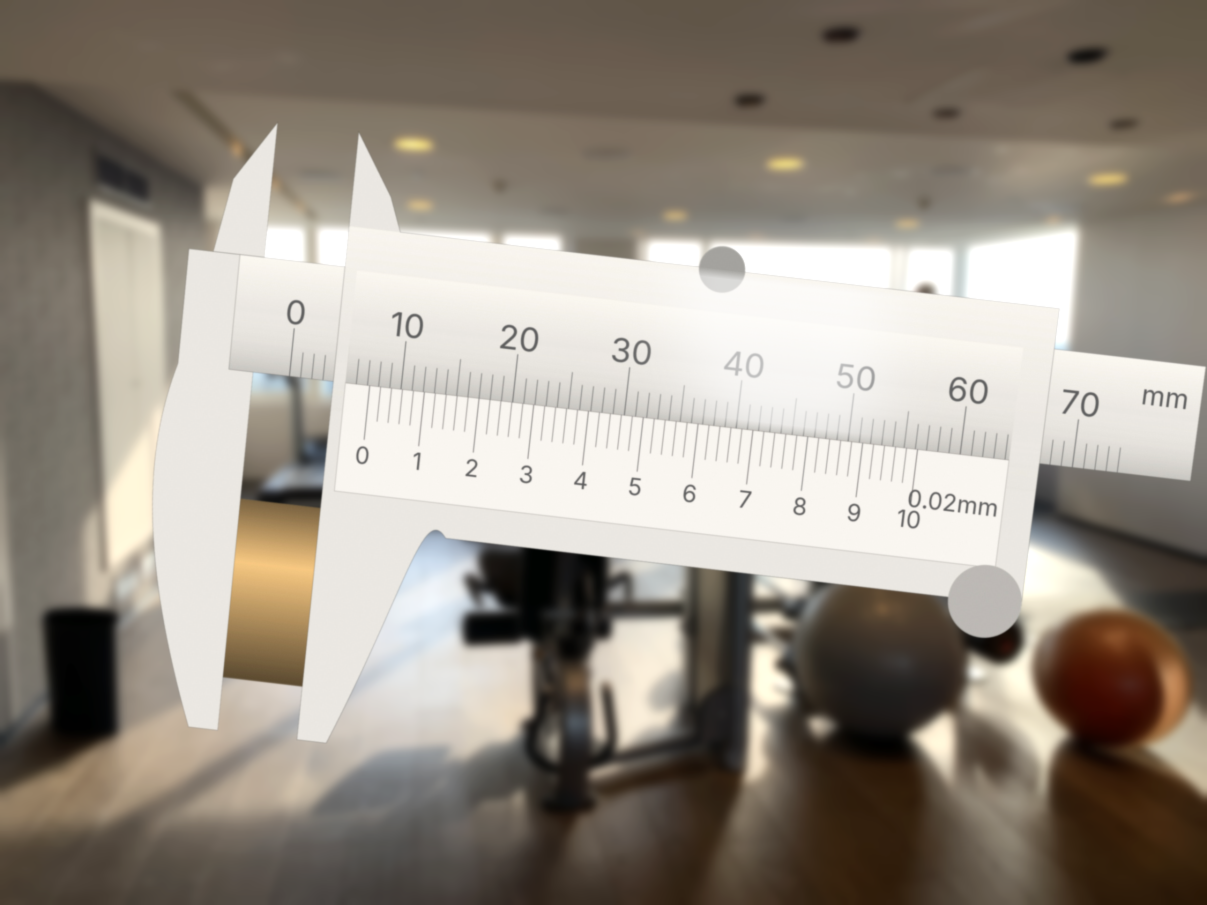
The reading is 7.2
